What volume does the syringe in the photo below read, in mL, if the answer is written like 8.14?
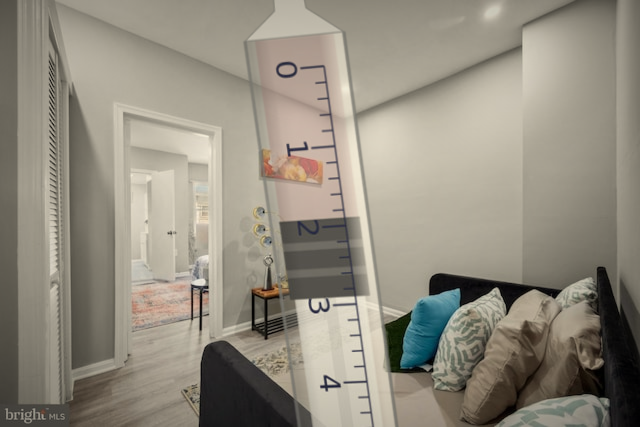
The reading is 1.9
